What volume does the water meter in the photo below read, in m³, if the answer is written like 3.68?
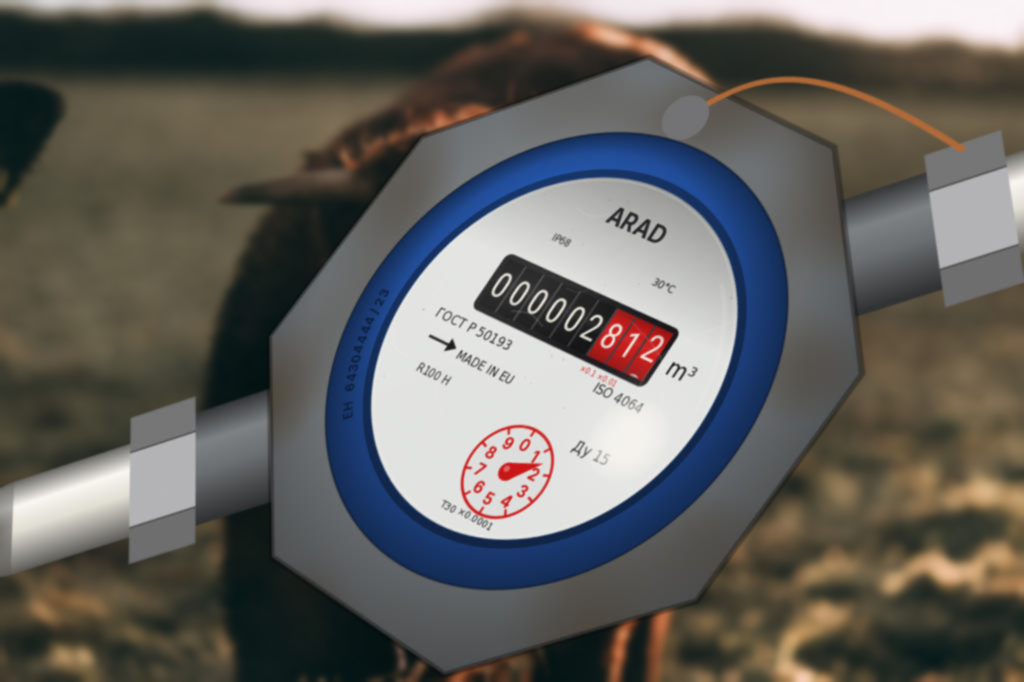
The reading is 2.8121
